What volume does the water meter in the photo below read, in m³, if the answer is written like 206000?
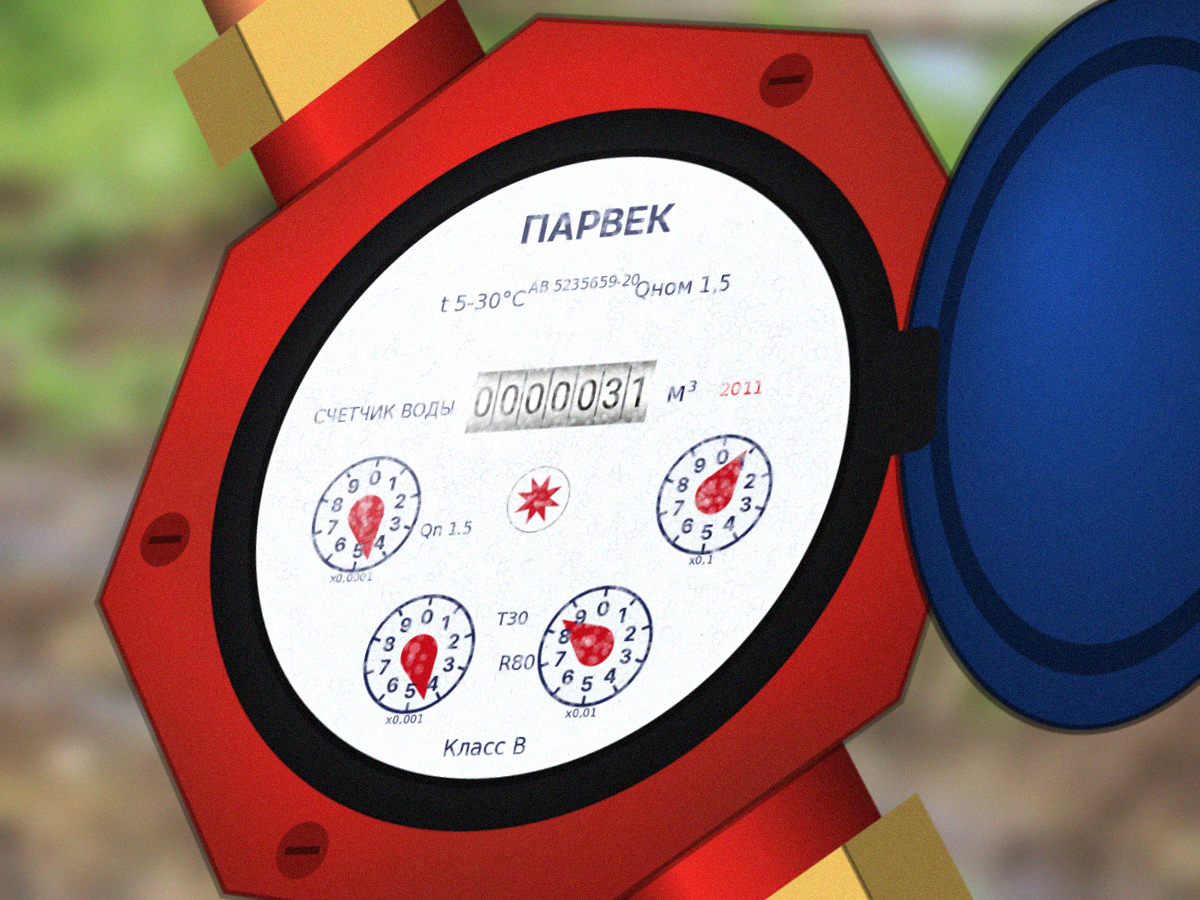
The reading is 31.0844
